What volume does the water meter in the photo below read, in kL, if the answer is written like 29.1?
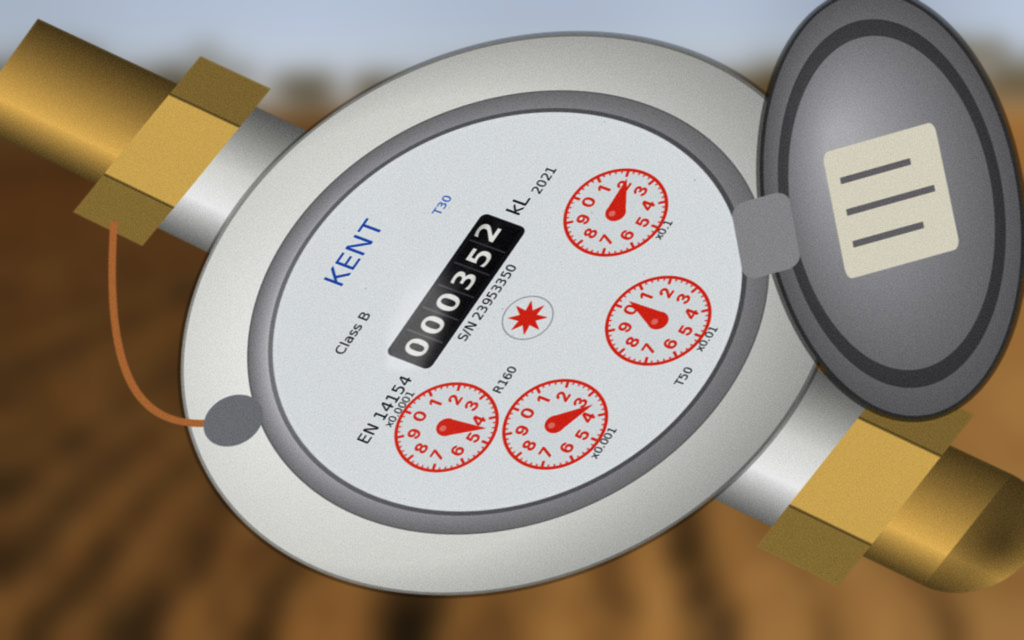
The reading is 352.2034
